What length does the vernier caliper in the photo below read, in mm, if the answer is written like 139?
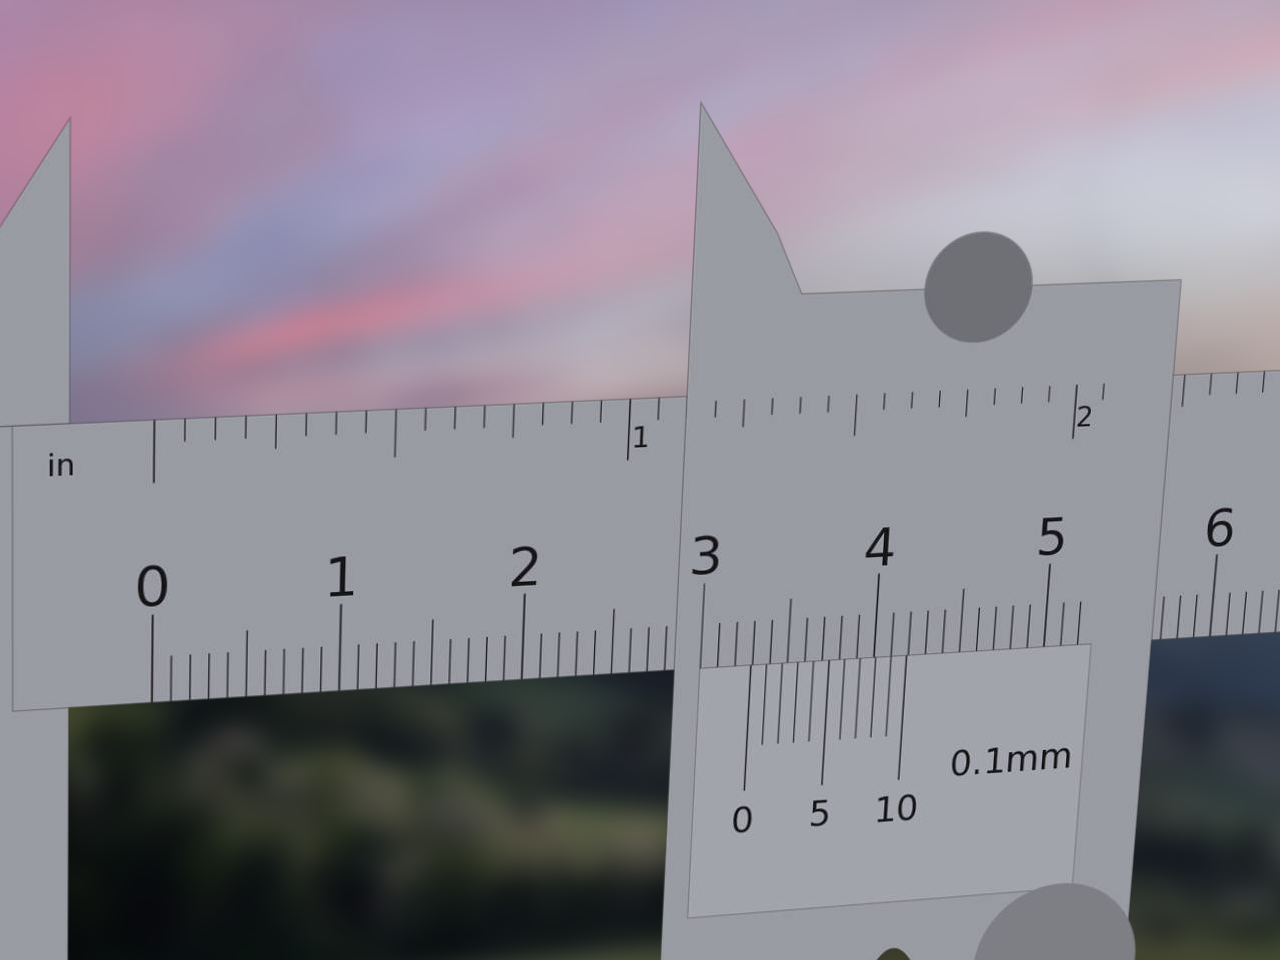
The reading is 32.9
